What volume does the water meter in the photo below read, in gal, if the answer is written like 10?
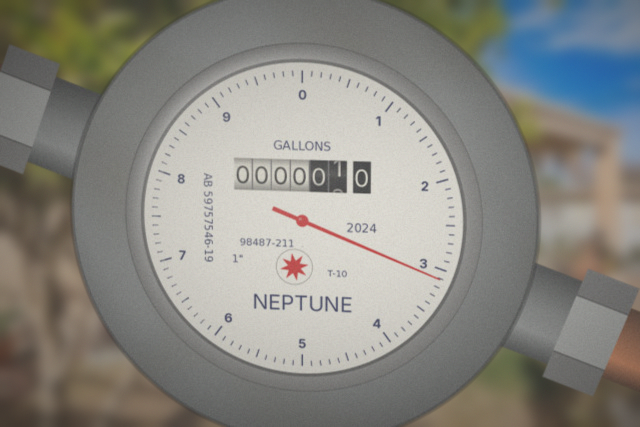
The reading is 13.1
